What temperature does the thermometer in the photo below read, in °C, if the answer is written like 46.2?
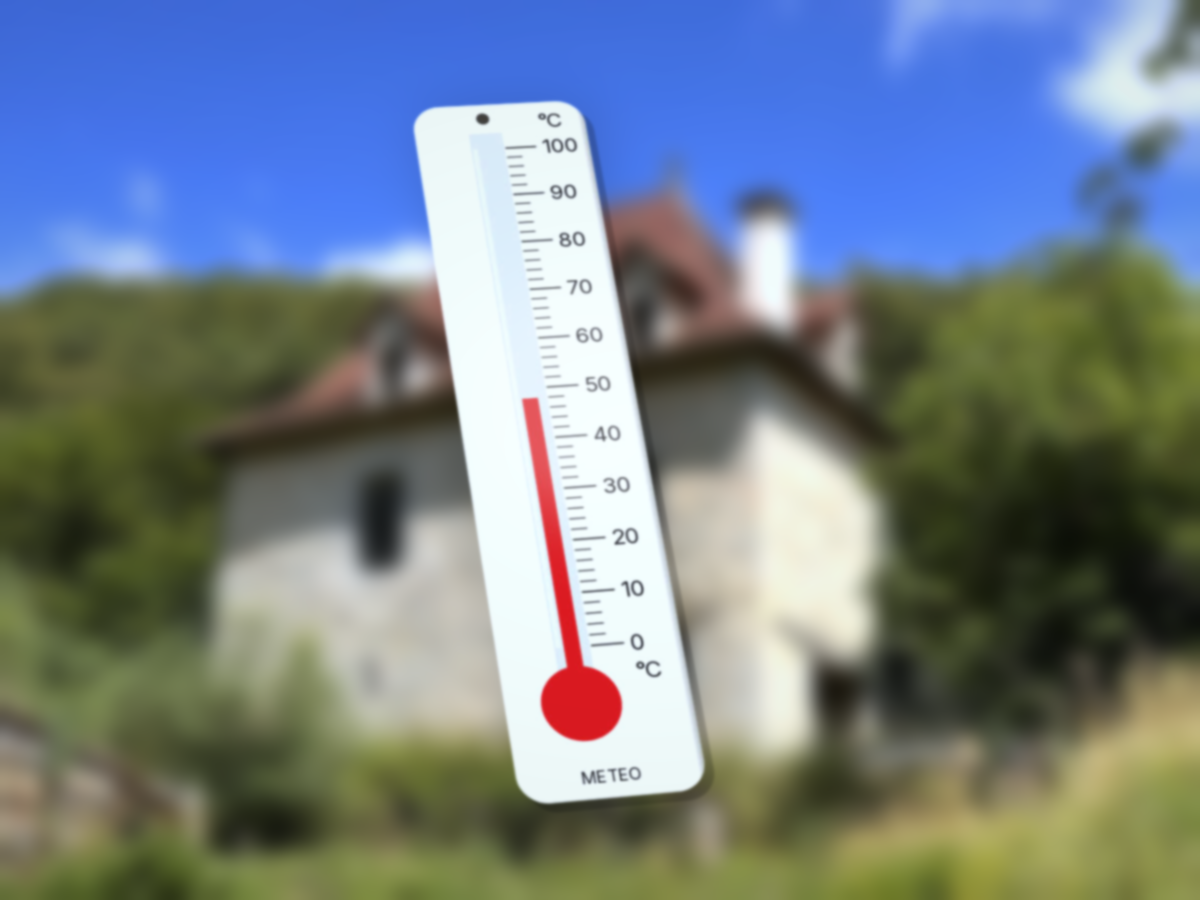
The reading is 48
